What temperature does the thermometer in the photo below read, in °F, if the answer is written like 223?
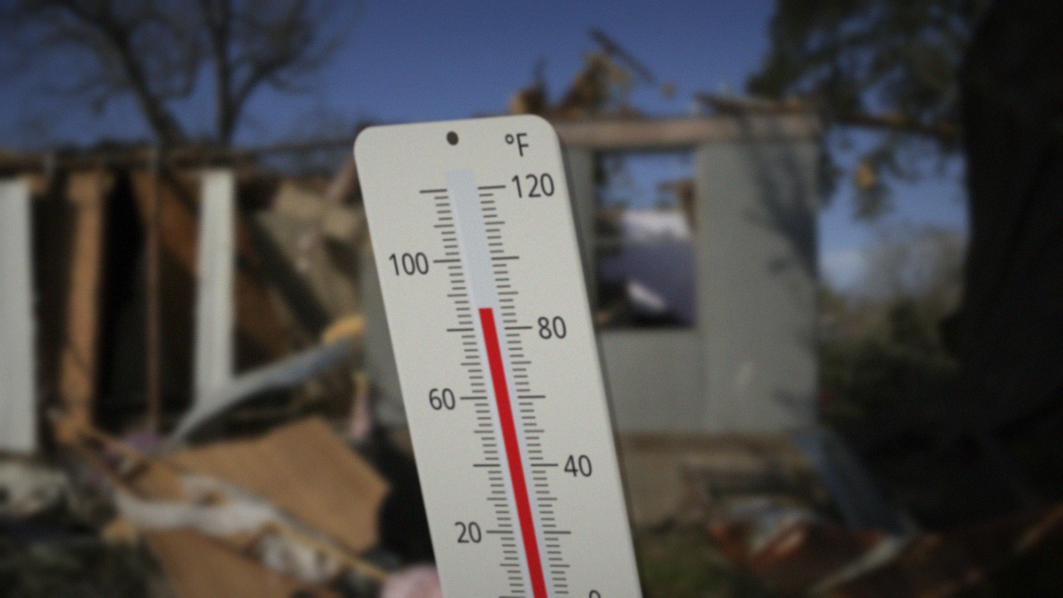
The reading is 86
